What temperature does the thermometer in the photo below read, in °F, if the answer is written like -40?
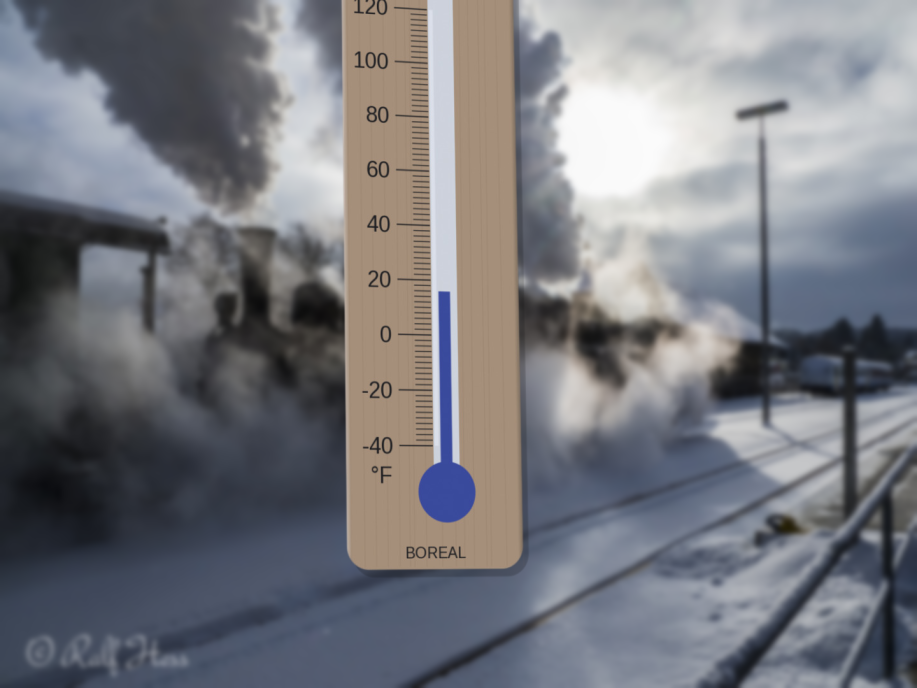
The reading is 16
